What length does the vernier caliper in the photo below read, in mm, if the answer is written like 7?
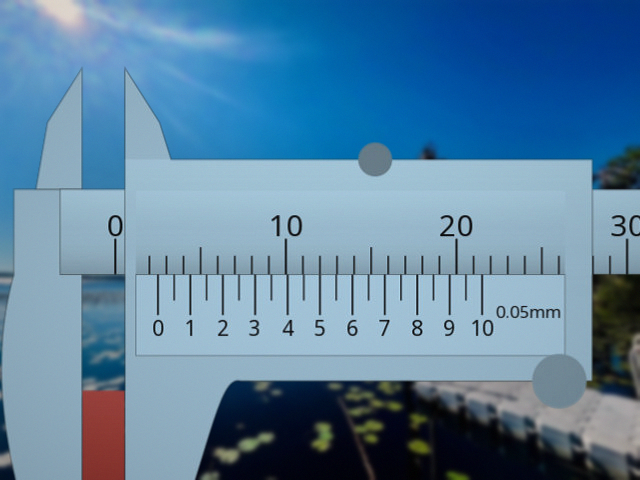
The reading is 2.5
